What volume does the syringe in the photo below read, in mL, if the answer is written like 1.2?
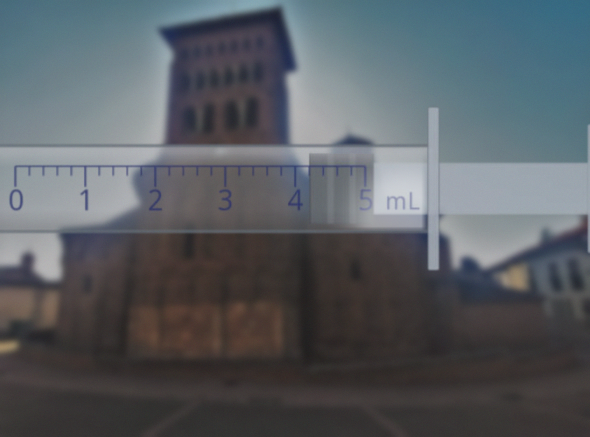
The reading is 4.2
